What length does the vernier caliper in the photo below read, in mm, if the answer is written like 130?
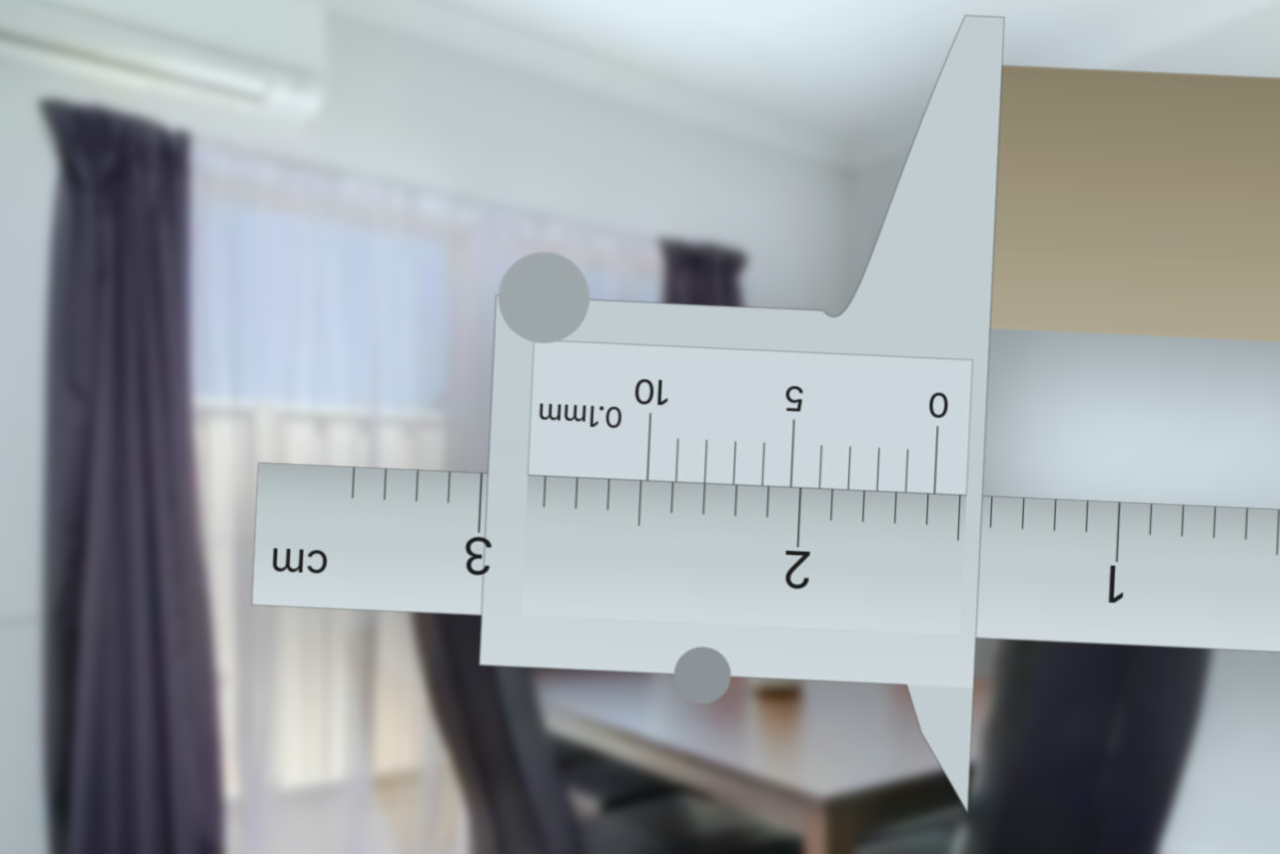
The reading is 15.8
